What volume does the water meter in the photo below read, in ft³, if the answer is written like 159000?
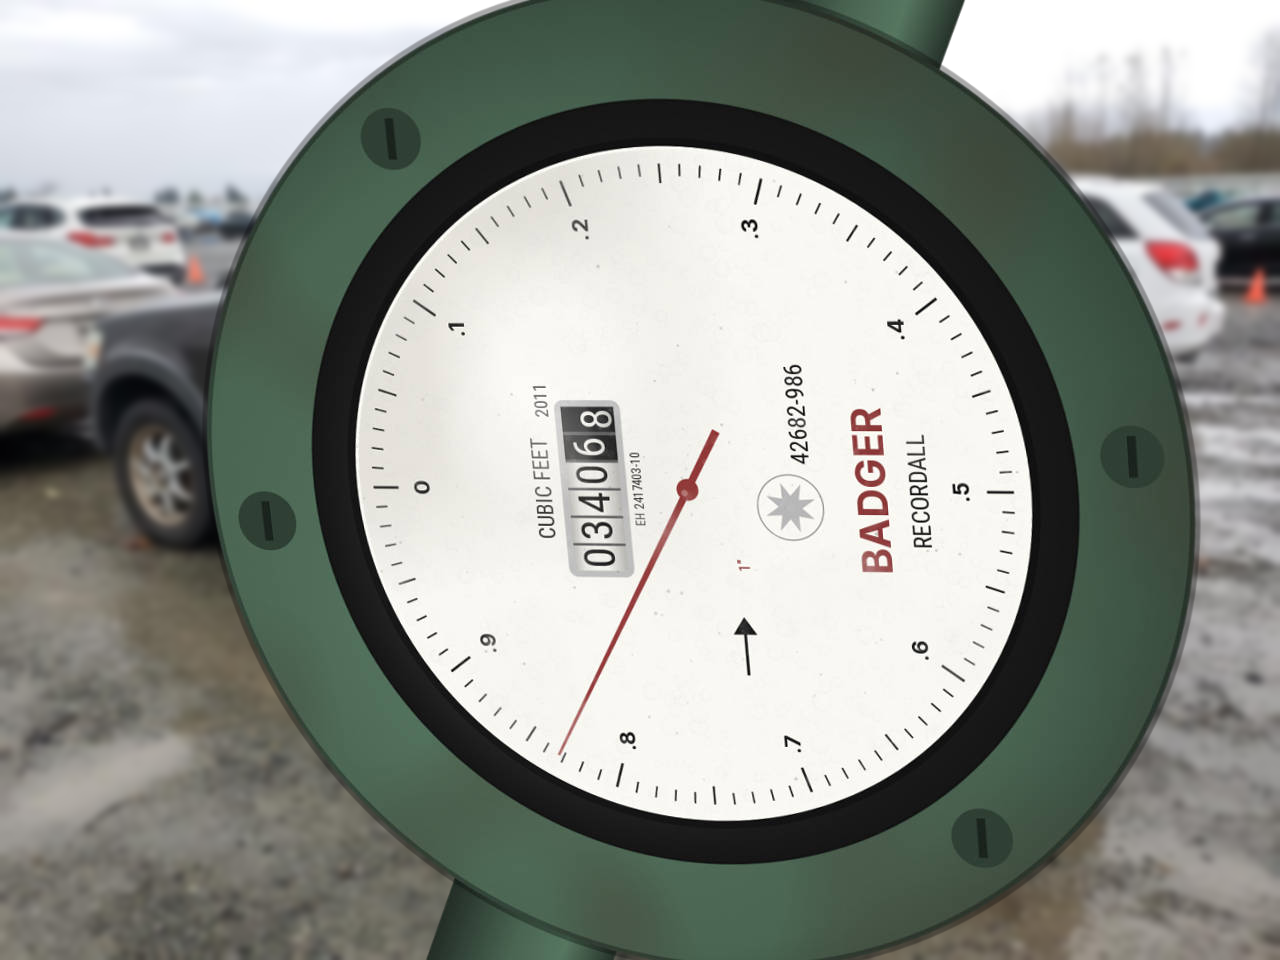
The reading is 34067.83
